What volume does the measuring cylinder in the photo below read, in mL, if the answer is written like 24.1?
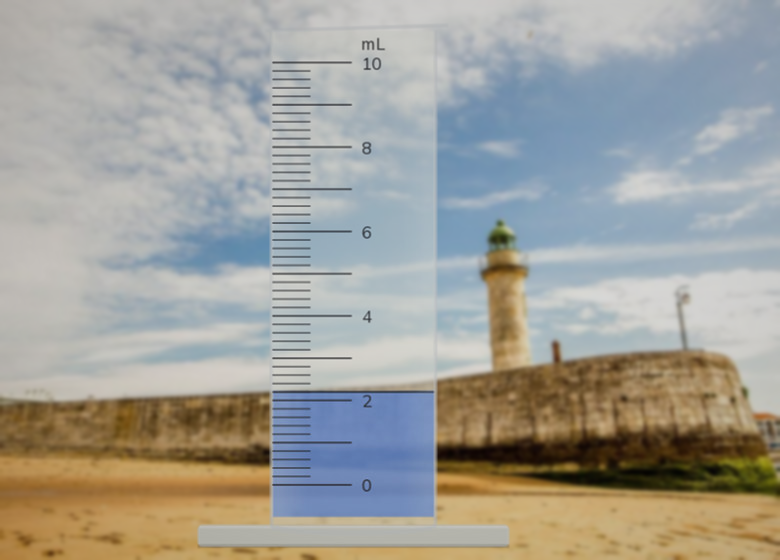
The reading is 2.2
